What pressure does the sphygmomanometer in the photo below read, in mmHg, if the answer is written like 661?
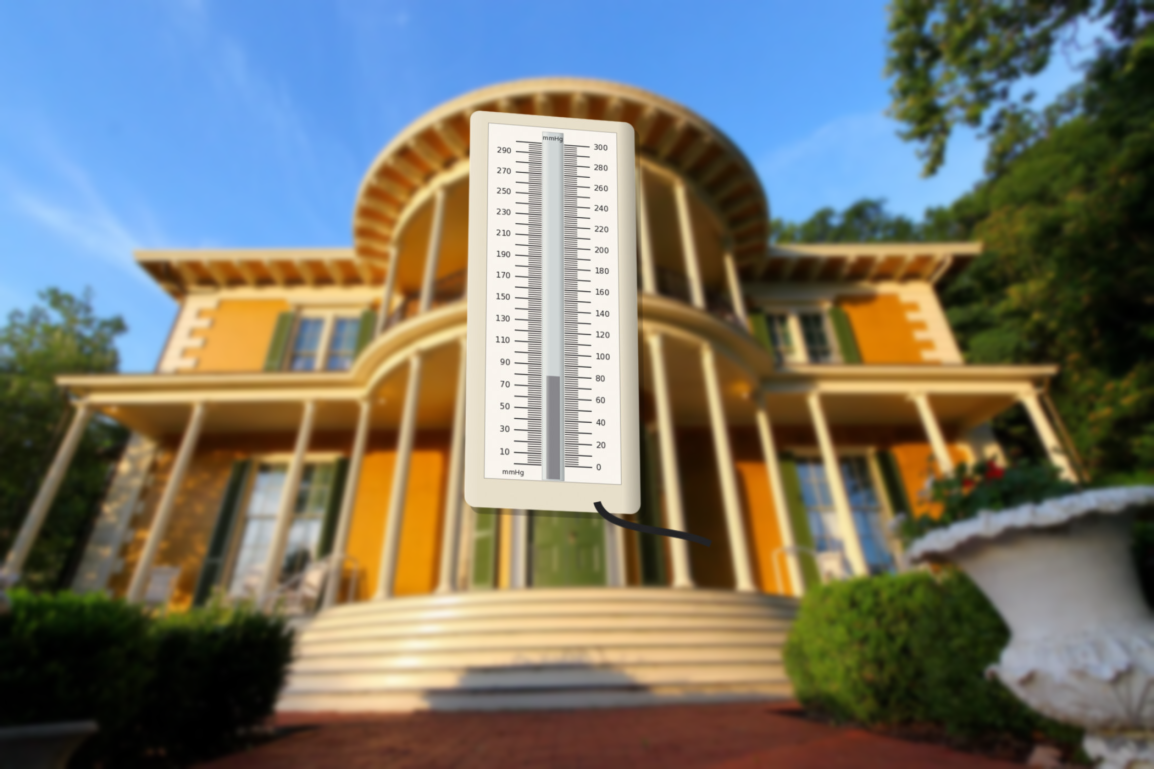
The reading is 80
